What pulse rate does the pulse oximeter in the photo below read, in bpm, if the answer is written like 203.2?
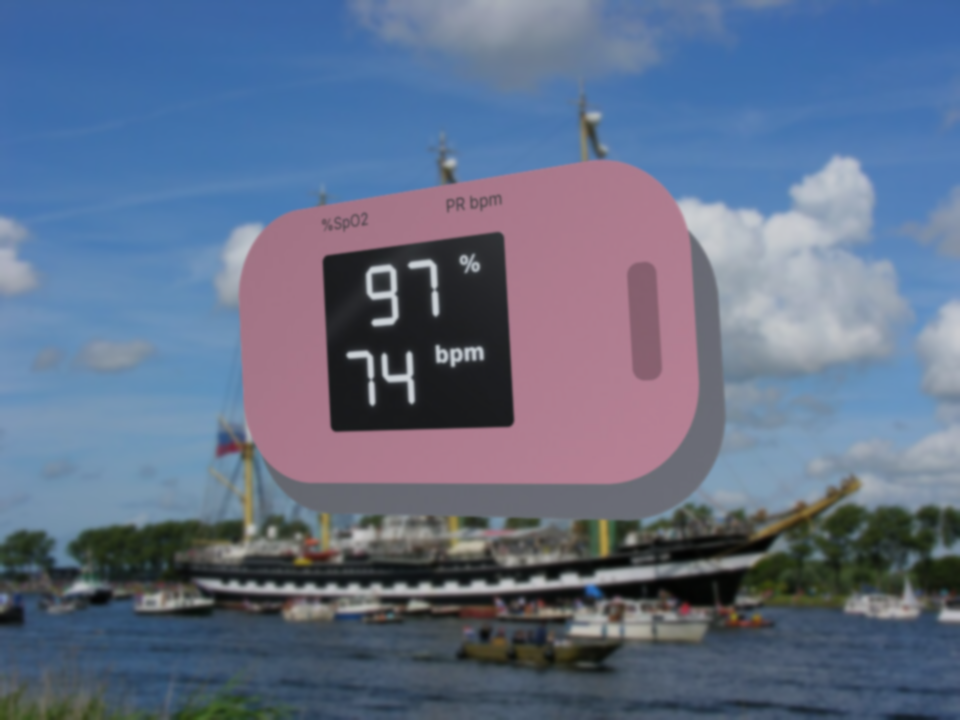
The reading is 74
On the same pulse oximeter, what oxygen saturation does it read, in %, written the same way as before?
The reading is 97
